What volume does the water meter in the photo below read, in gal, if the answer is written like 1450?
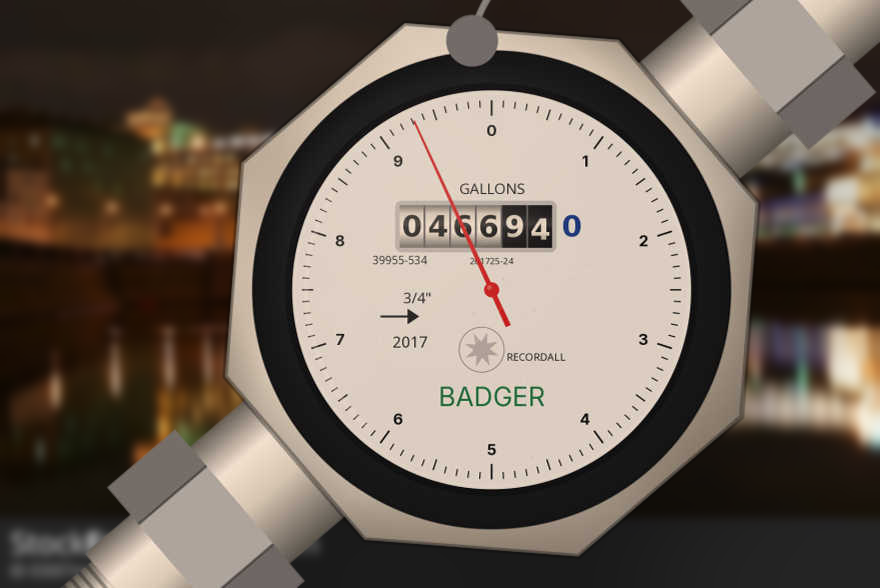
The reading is 466939.3
